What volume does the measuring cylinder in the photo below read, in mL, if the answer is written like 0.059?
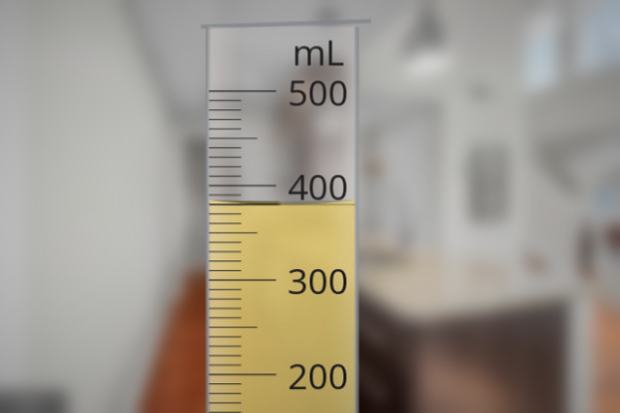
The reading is 380
